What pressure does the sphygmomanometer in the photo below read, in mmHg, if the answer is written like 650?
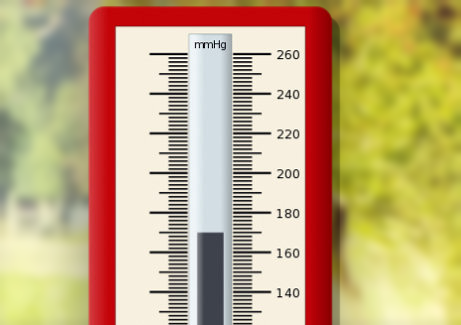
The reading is 170
